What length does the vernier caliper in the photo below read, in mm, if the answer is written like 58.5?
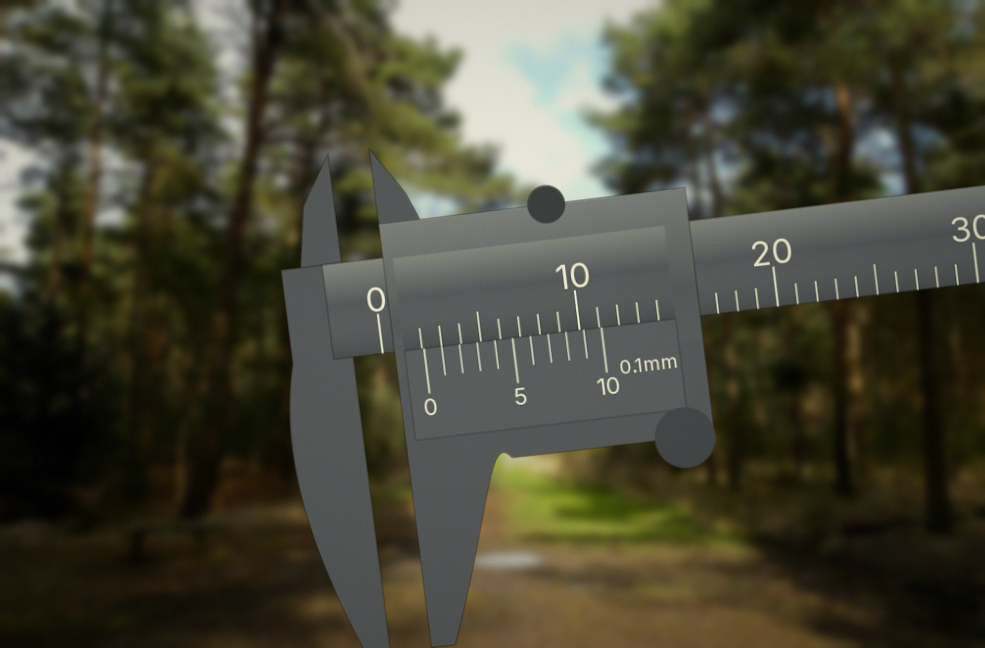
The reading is 2.1
